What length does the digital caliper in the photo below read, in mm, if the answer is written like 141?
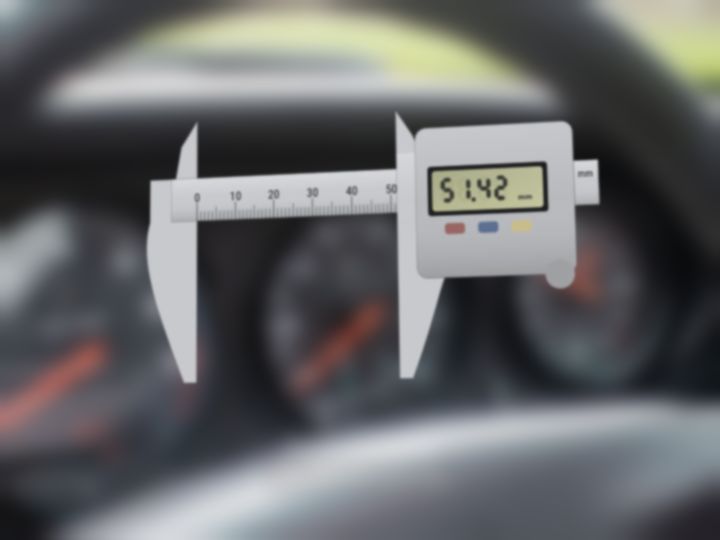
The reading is 51.42
